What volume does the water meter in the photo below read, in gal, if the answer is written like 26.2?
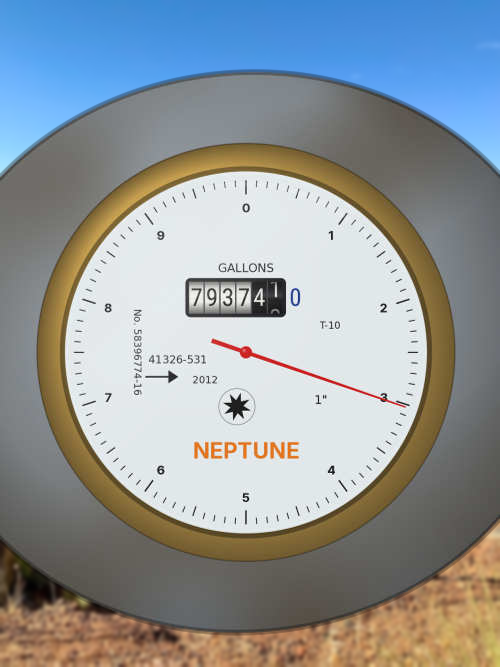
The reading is 7937413.0
